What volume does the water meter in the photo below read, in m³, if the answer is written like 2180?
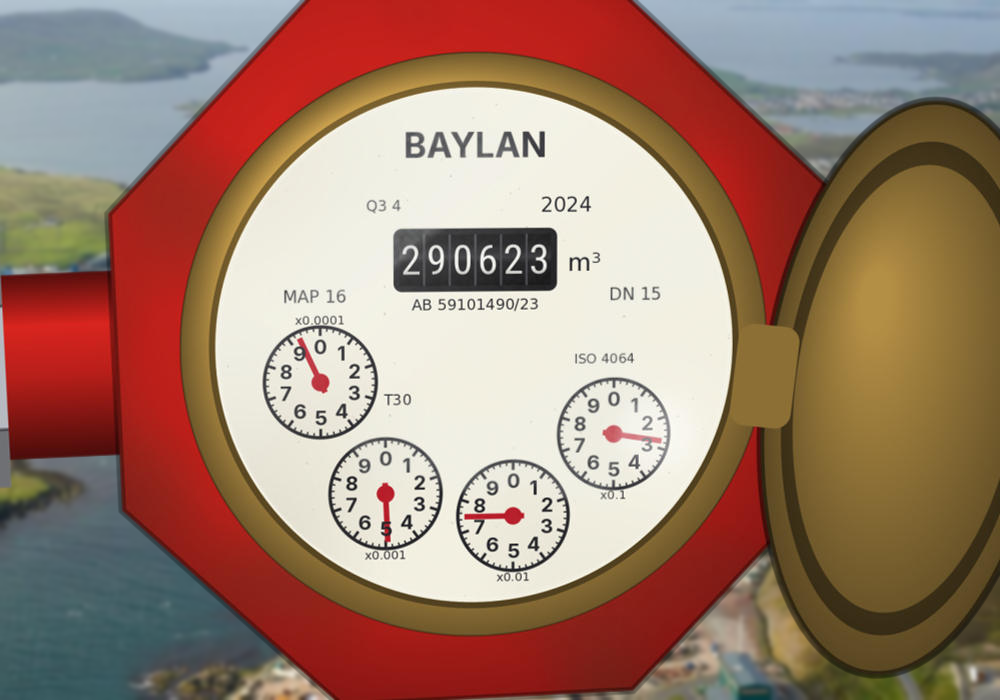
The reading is 290623.2749
